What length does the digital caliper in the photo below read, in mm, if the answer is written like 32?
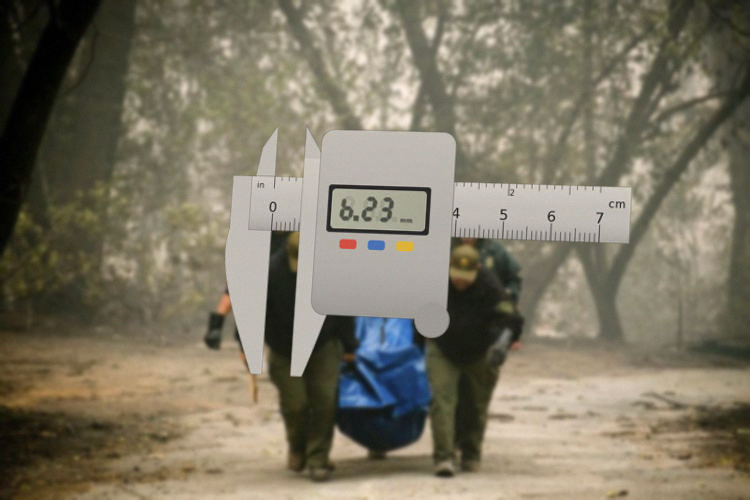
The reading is 6.23
